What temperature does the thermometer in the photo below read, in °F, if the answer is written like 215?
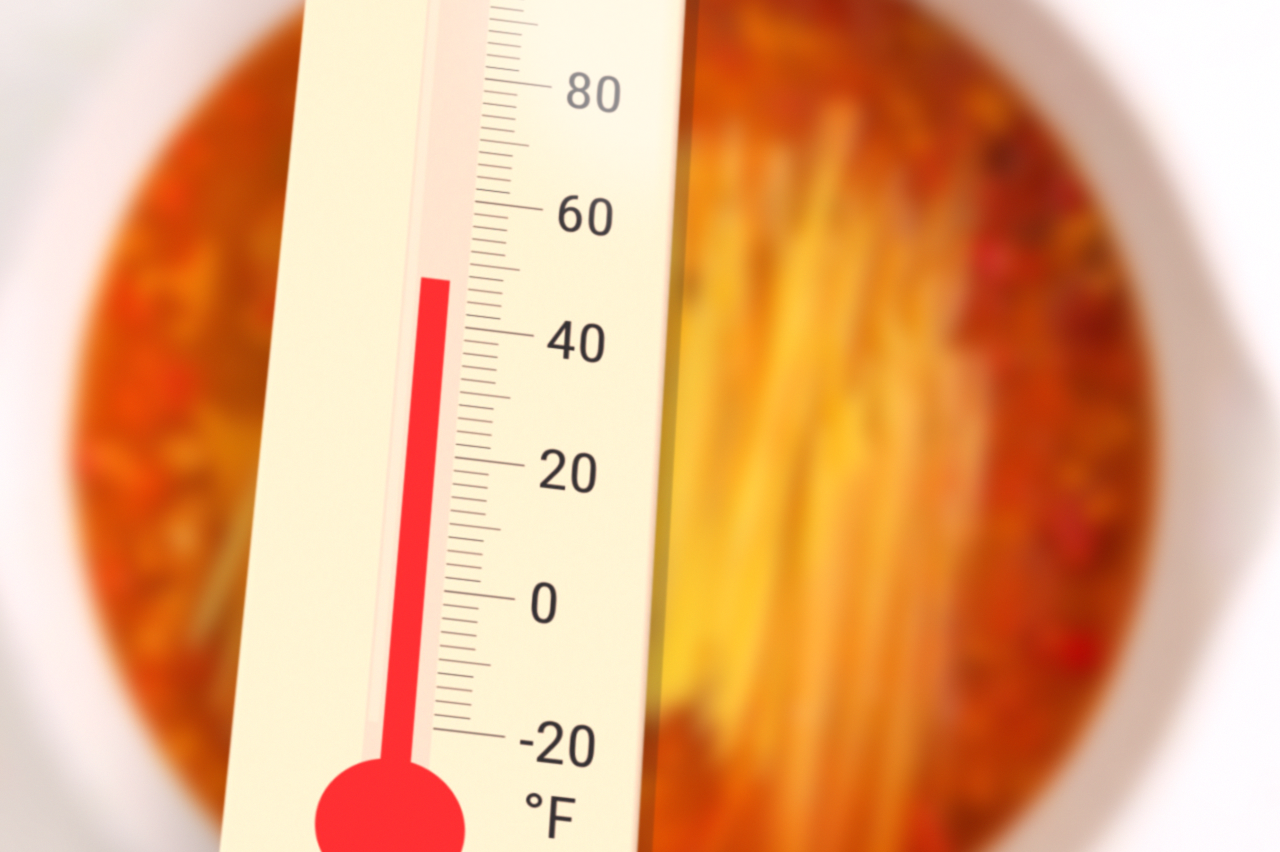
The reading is 47
